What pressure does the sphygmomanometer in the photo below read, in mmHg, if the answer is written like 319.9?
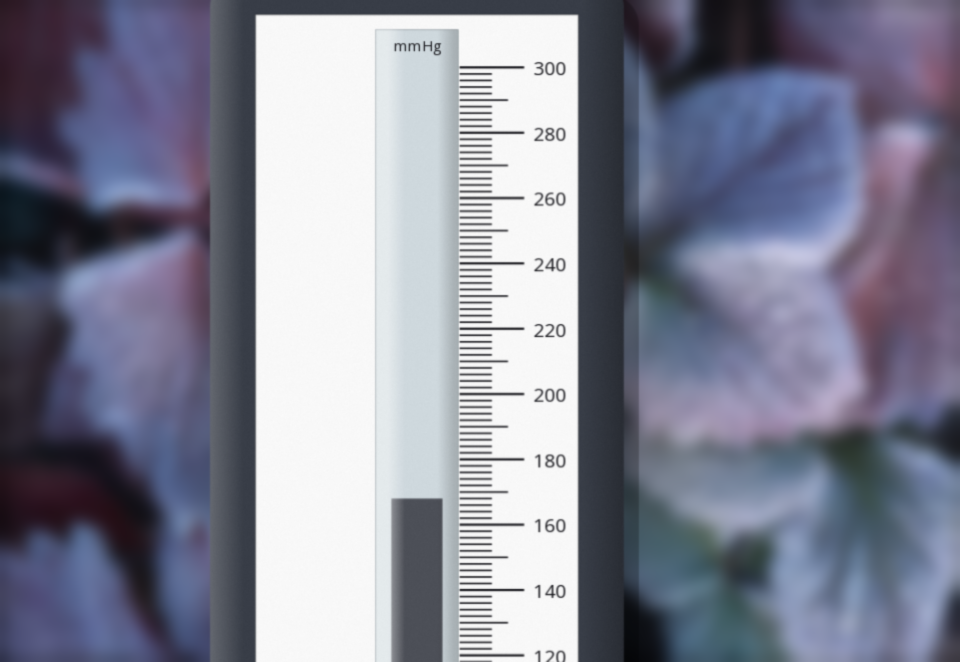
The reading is 168
